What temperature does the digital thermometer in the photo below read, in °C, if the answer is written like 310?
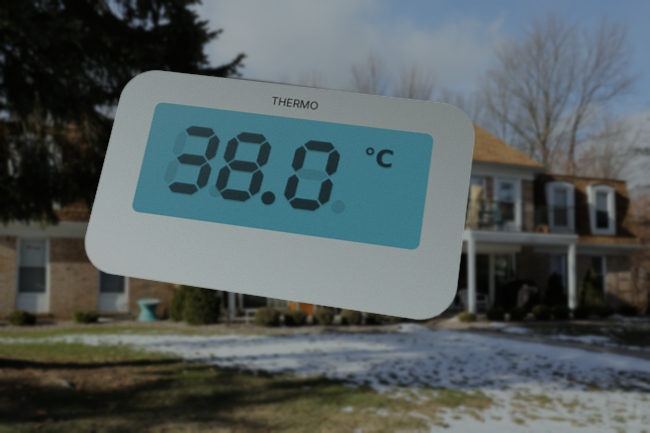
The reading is 38.0
